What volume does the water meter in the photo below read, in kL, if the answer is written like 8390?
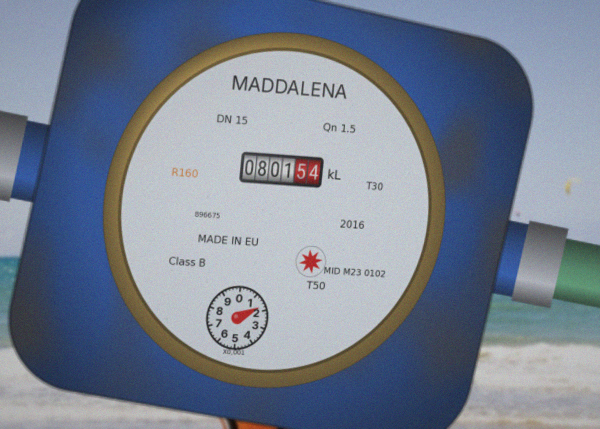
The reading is 801.541
